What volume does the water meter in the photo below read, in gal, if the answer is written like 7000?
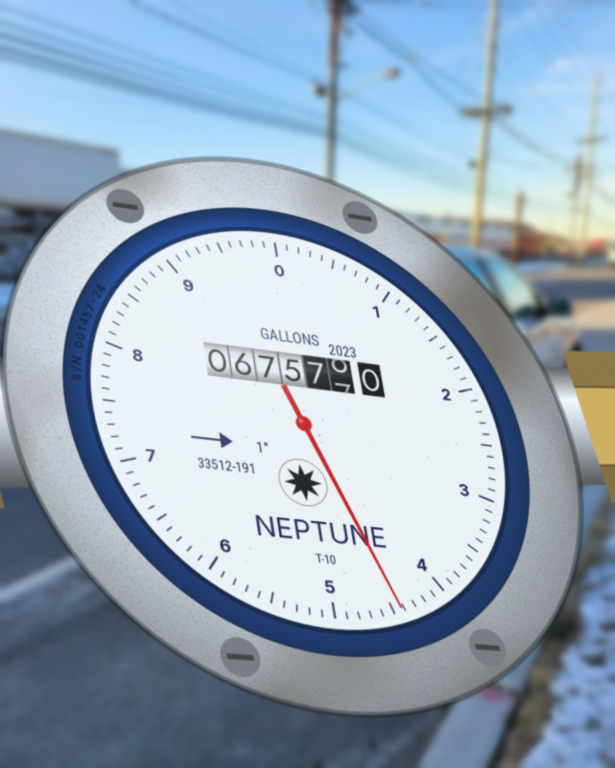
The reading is 675764.4
